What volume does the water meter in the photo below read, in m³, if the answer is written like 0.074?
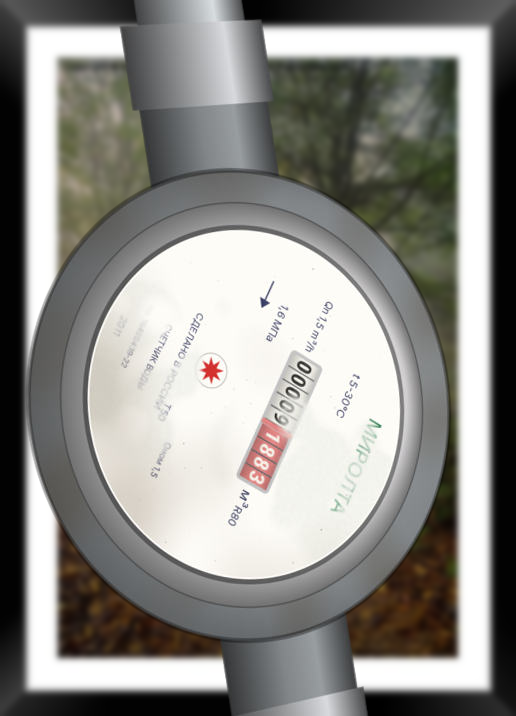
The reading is 9.1883
